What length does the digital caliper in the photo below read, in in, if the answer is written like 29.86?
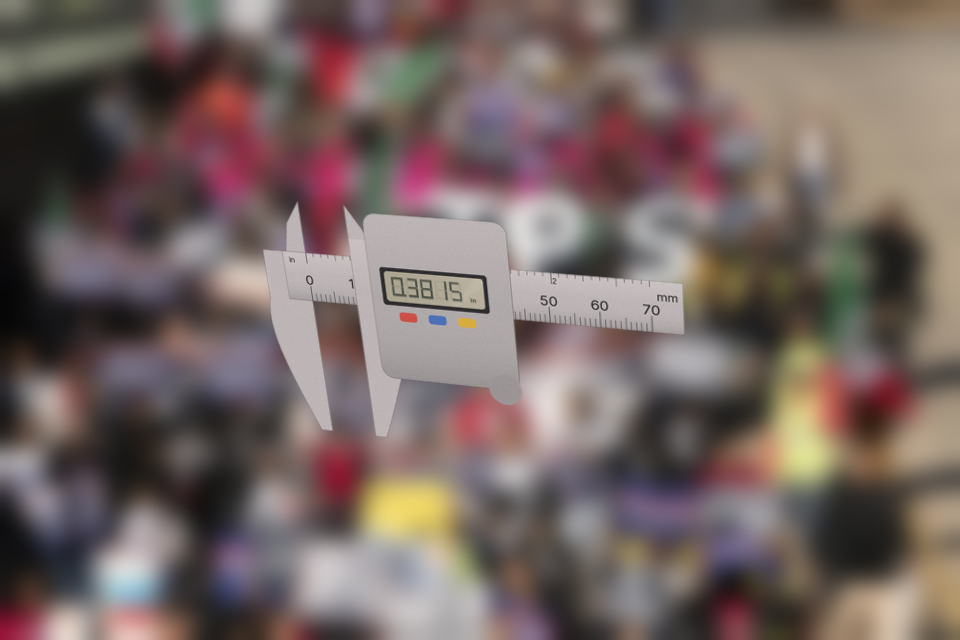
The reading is 0.3815
